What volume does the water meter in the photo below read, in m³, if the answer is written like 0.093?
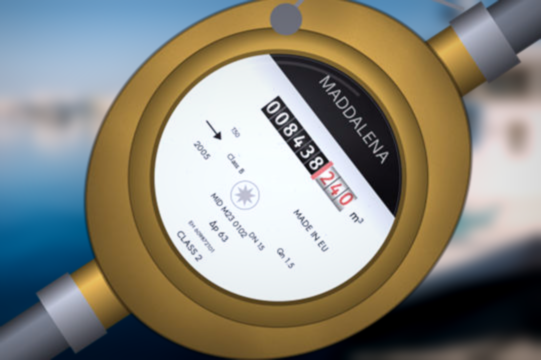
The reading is 8438.240
